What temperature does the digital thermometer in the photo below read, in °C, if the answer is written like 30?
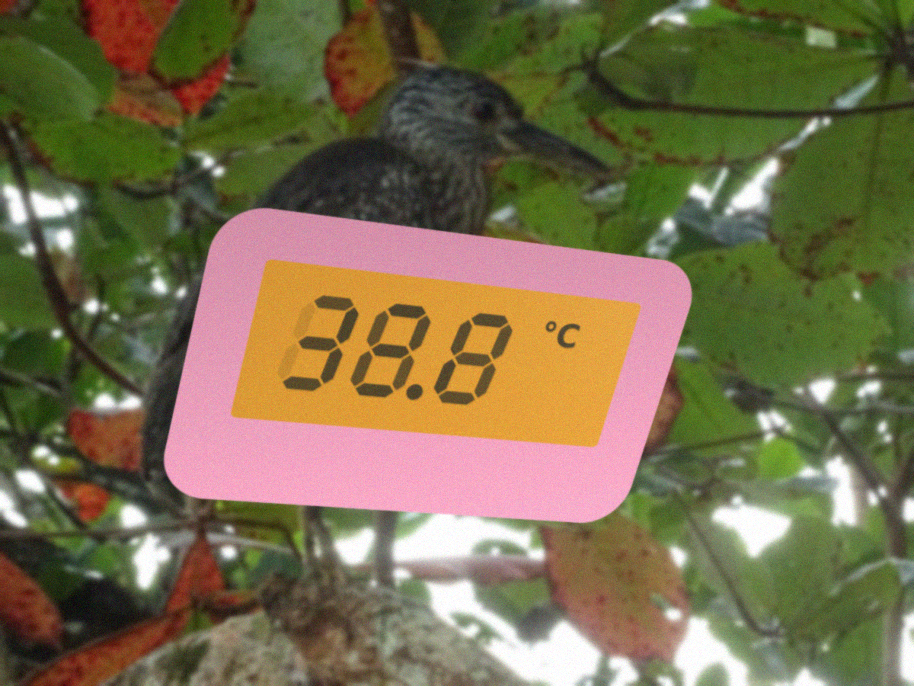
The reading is 38.8
